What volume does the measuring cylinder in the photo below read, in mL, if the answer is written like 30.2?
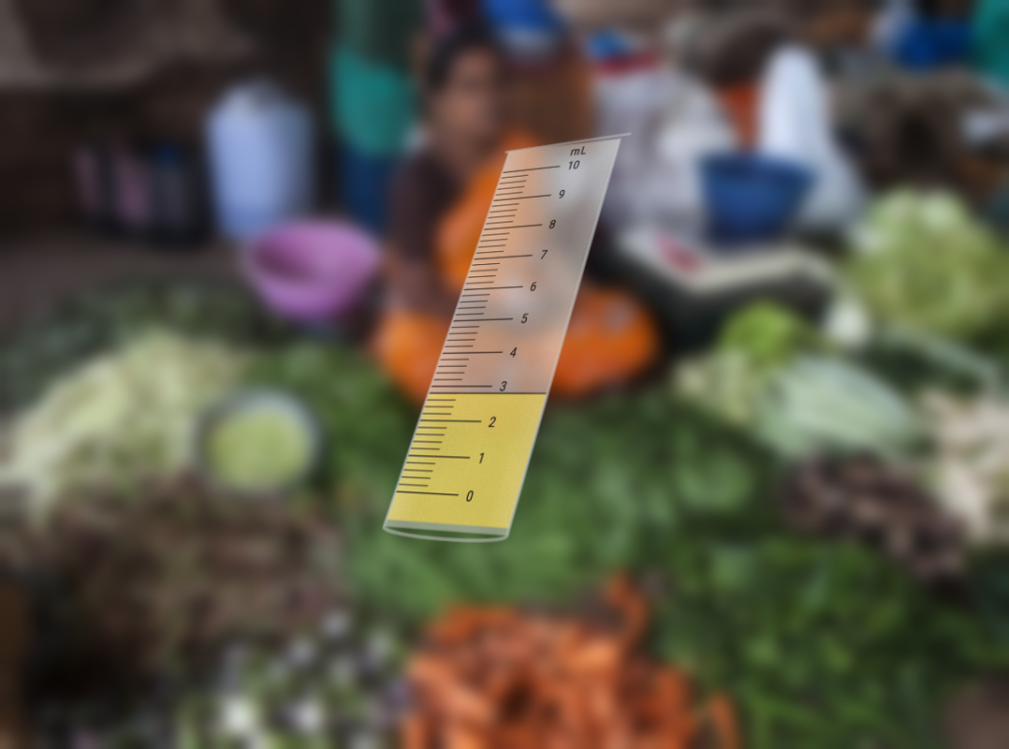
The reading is 2.8
